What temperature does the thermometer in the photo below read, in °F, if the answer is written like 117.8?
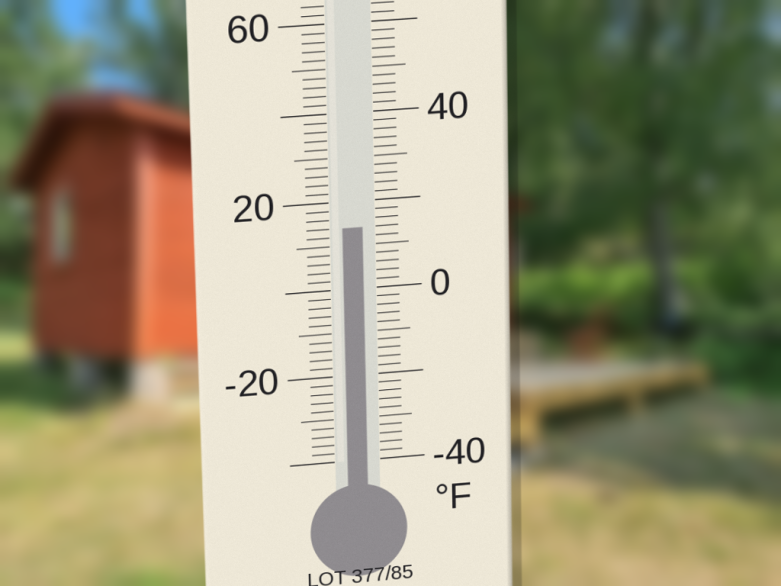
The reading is 14
